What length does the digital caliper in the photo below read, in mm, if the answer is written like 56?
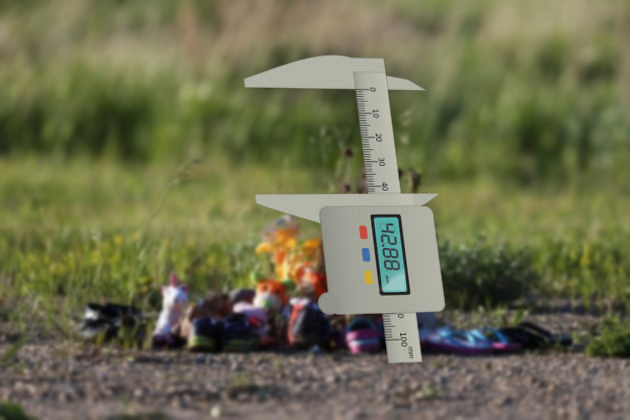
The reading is 42.88
